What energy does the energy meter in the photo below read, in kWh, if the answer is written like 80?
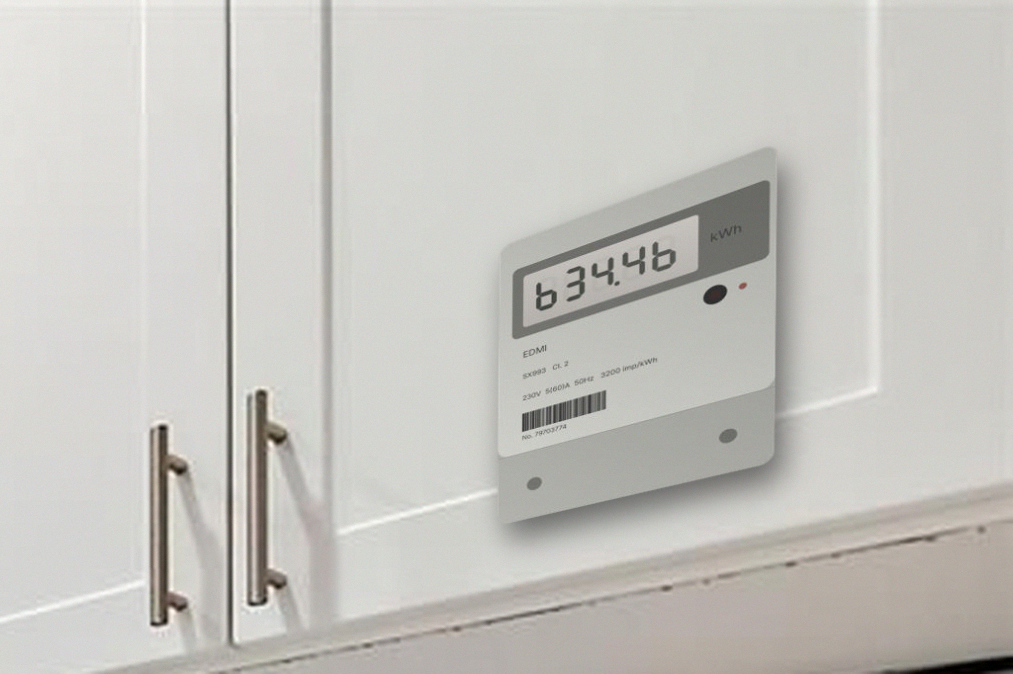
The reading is 634.46
